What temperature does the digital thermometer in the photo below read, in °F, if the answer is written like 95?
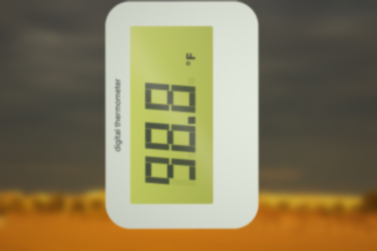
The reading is 98.8
